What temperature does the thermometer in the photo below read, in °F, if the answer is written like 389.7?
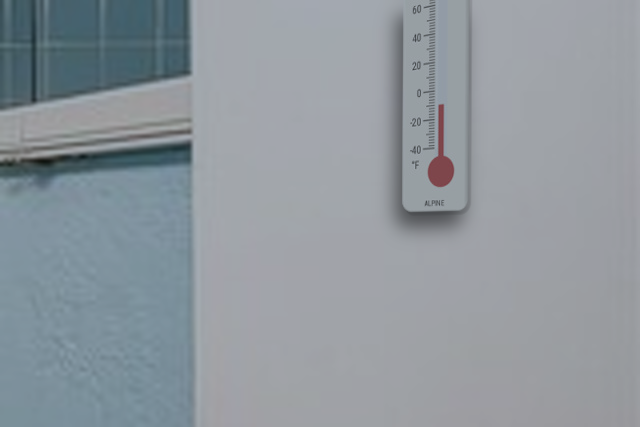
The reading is -10
